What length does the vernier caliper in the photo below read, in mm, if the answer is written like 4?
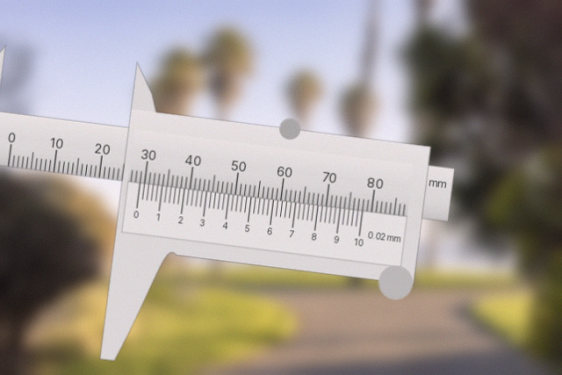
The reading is 29.0
